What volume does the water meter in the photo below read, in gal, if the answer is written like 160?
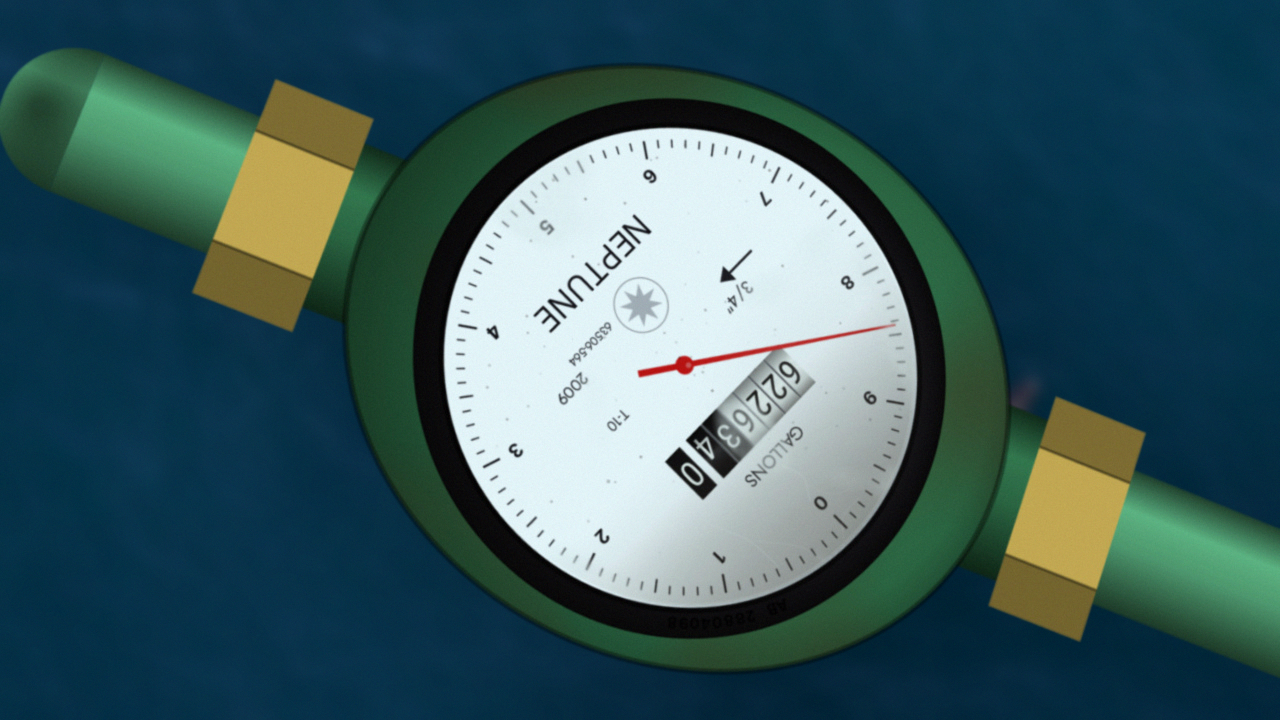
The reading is 6226338.4
